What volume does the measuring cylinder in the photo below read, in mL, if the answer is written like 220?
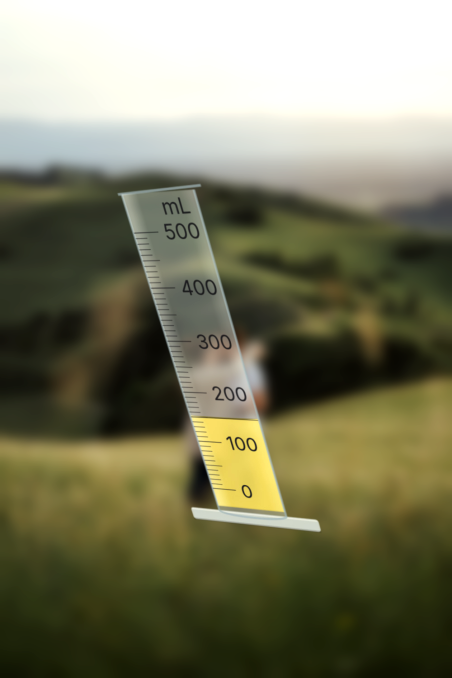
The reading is 150
